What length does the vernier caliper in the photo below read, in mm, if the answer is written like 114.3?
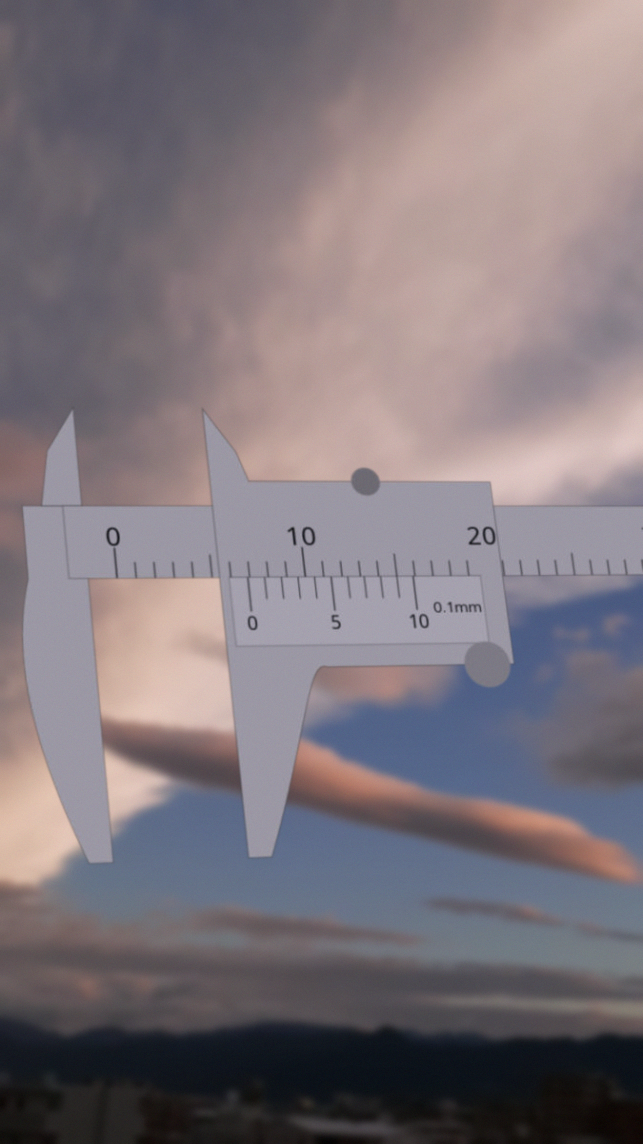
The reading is 6.9
